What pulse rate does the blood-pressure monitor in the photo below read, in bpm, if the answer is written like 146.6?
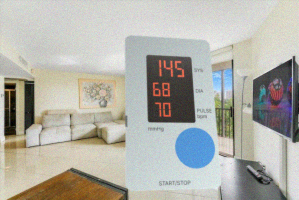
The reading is 70
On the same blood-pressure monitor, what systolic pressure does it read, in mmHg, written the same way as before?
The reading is 145
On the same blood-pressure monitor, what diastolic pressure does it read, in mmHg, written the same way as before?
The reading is 68
